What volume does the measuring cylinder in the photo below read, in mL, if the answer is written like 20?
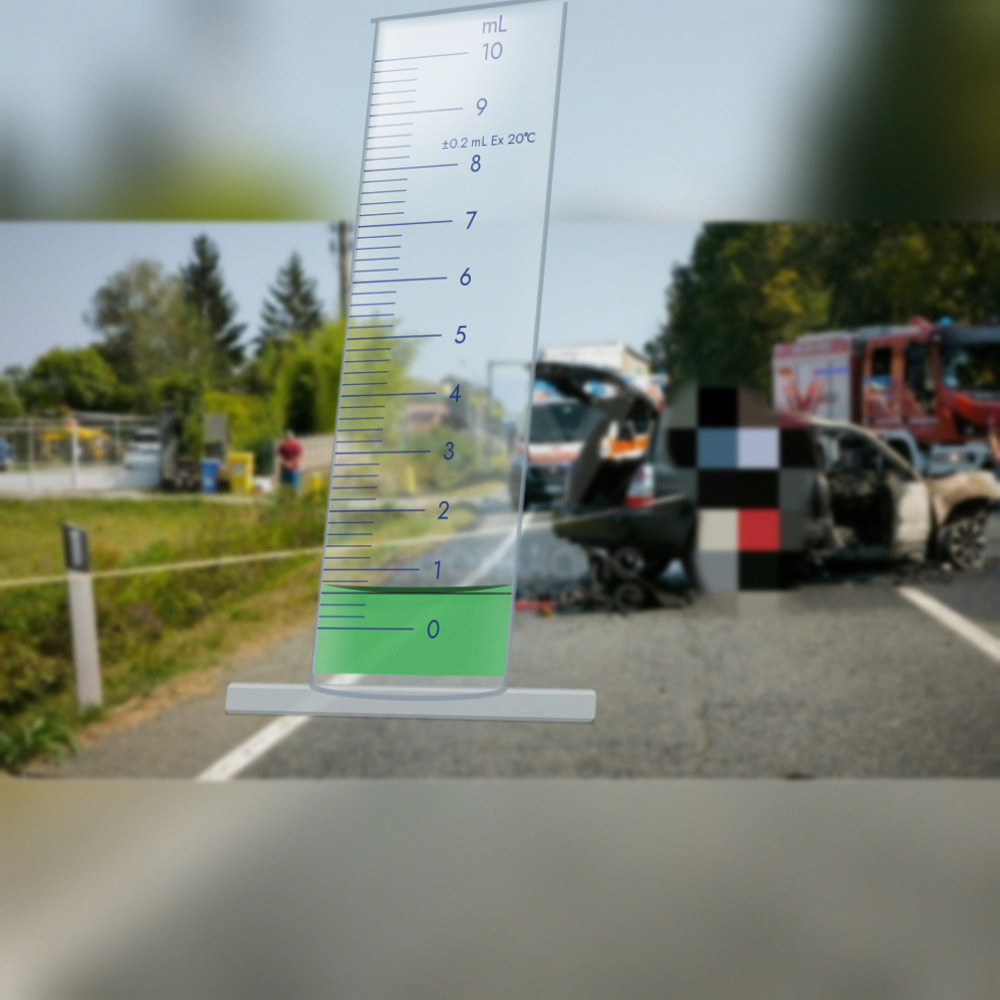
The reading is 0.6
